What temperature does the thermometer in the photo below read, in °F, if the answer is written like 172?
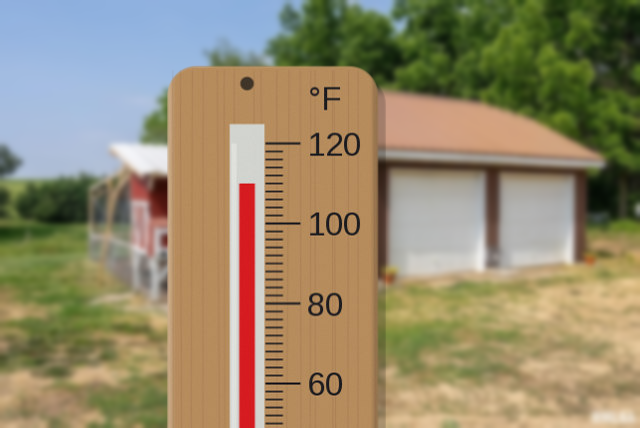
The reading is 110
